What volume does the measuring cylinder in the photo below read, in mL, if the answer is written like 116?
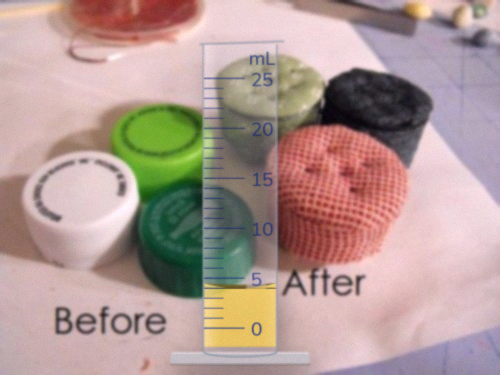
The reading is 4
